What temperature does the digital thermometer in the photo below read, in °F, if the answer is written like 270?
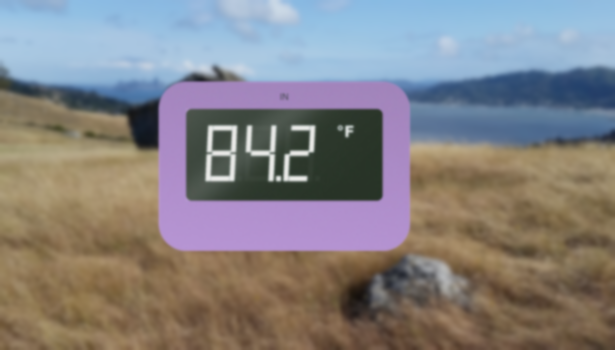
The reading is 84.2
